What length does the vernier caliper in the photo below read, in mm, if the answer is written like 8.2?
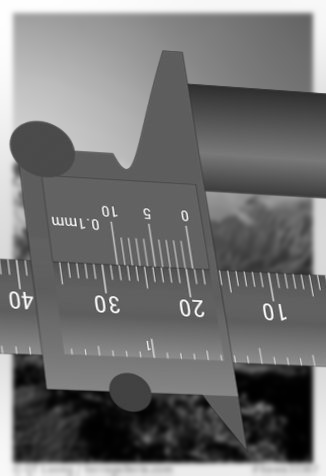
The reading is 19.2
